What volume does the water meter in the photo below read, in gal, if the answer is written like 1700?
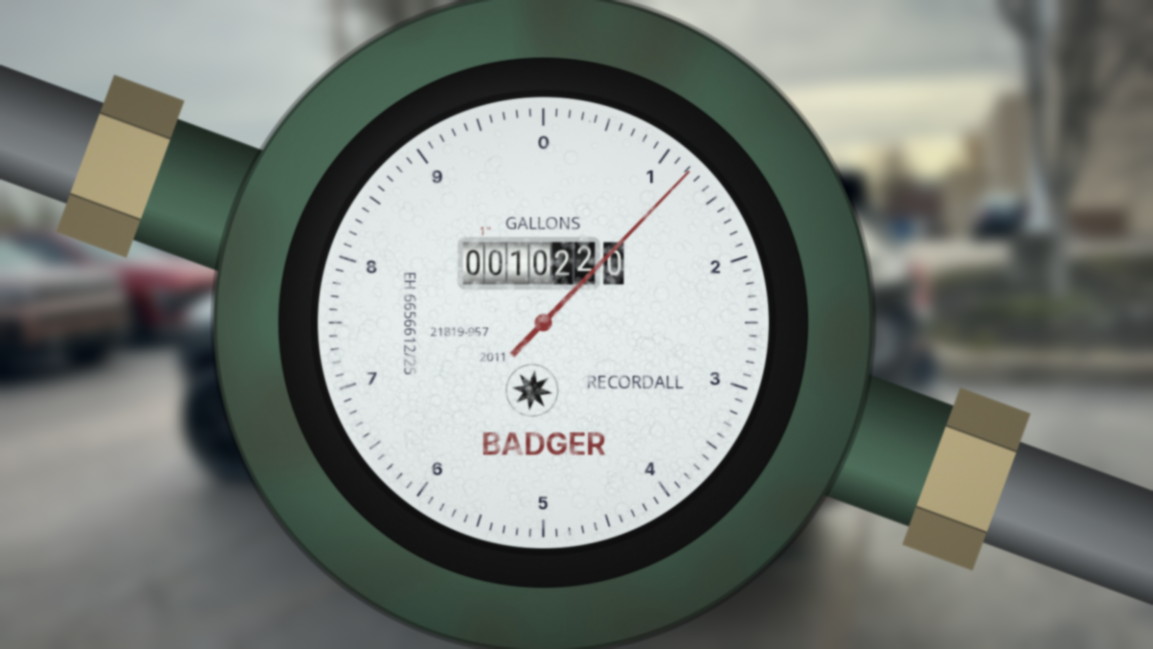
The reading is 10221.2
